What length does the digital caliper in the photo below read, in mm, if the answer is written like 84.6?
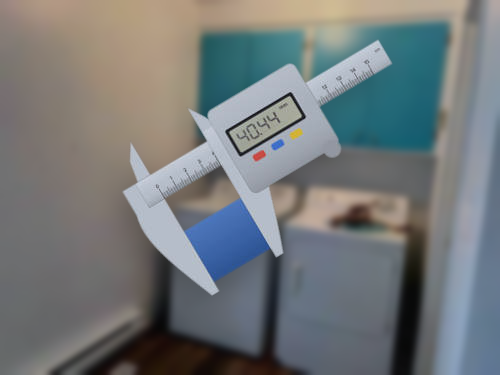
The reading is 40.44
